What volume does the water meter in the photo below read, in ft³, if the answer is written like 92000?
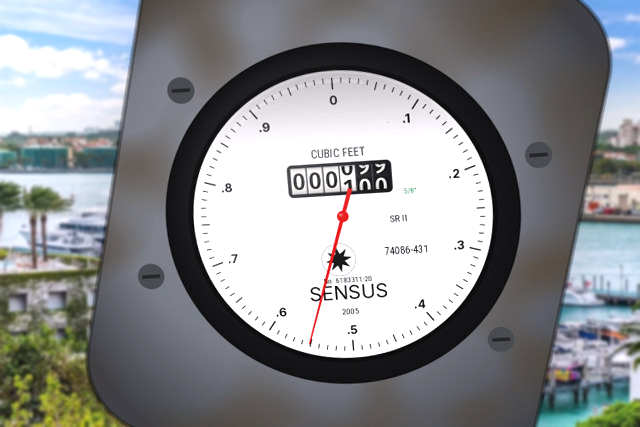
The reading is 99.55
